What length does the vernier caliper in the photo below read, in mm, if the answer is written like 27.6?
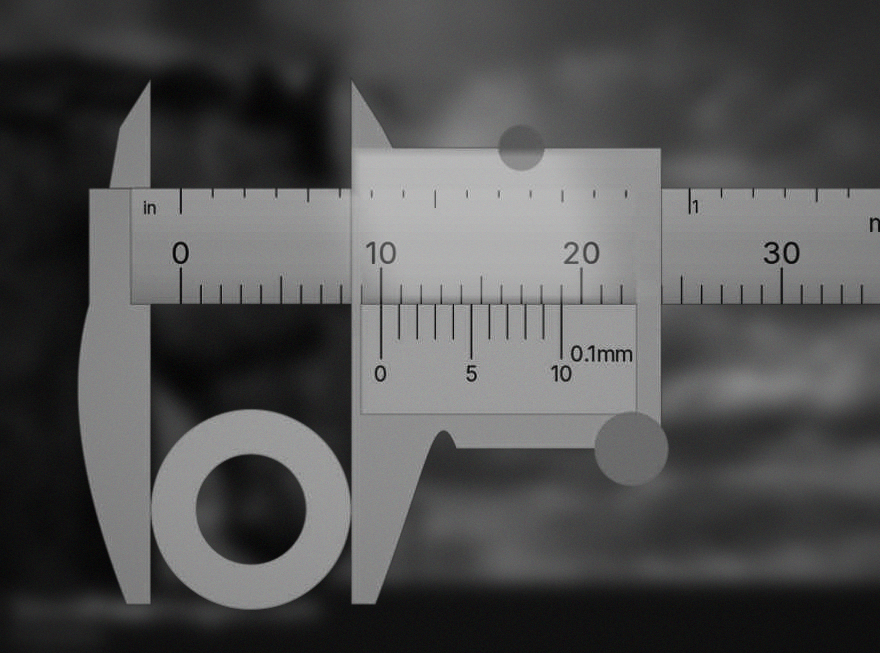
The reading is 10.0
